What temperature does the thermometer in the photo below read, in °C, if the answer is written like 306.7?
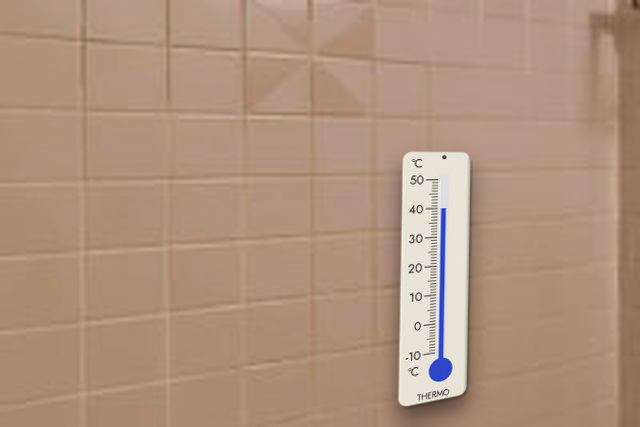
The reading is 40
